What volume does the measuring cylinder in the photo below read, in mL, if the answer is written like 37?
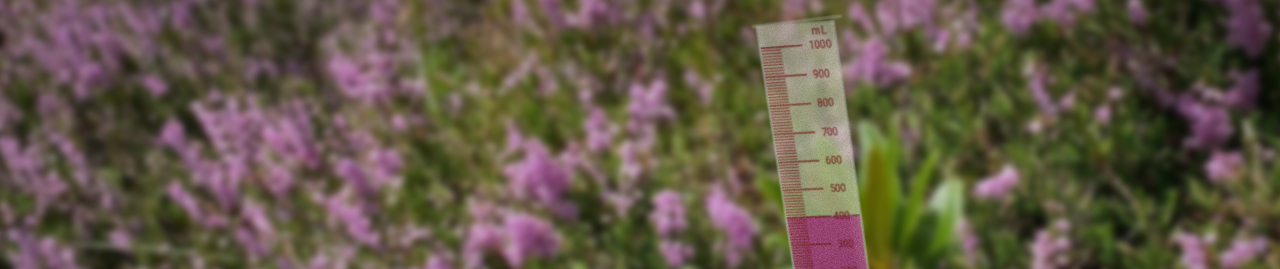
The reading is 400
